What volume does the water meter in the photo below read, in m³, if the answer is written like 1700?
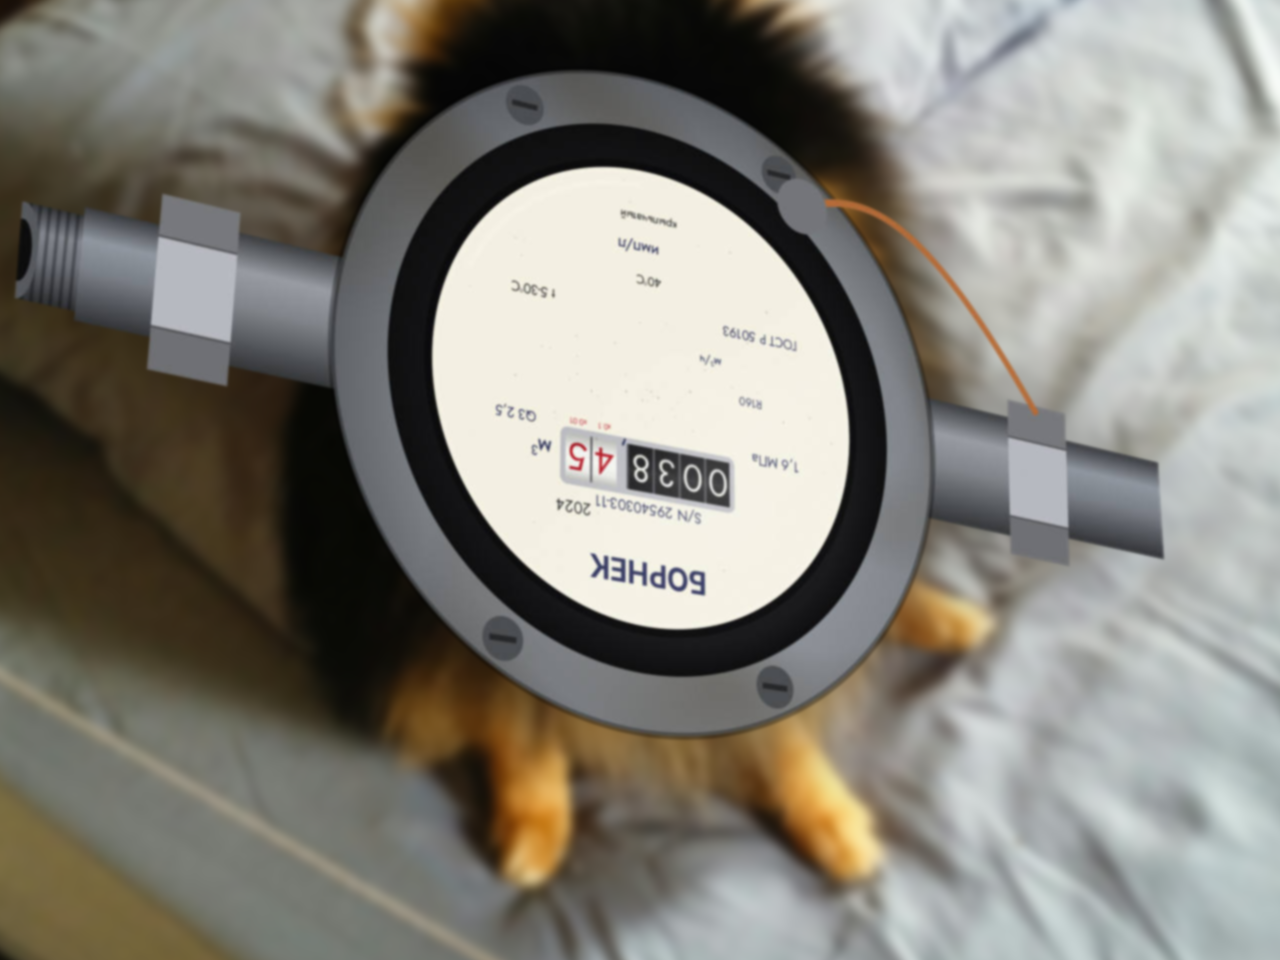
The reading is 38.45
